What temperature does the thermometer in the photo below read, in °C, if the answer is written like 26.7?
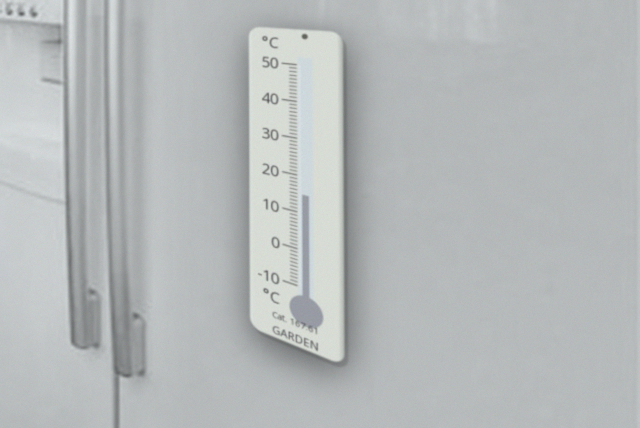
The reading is 15
